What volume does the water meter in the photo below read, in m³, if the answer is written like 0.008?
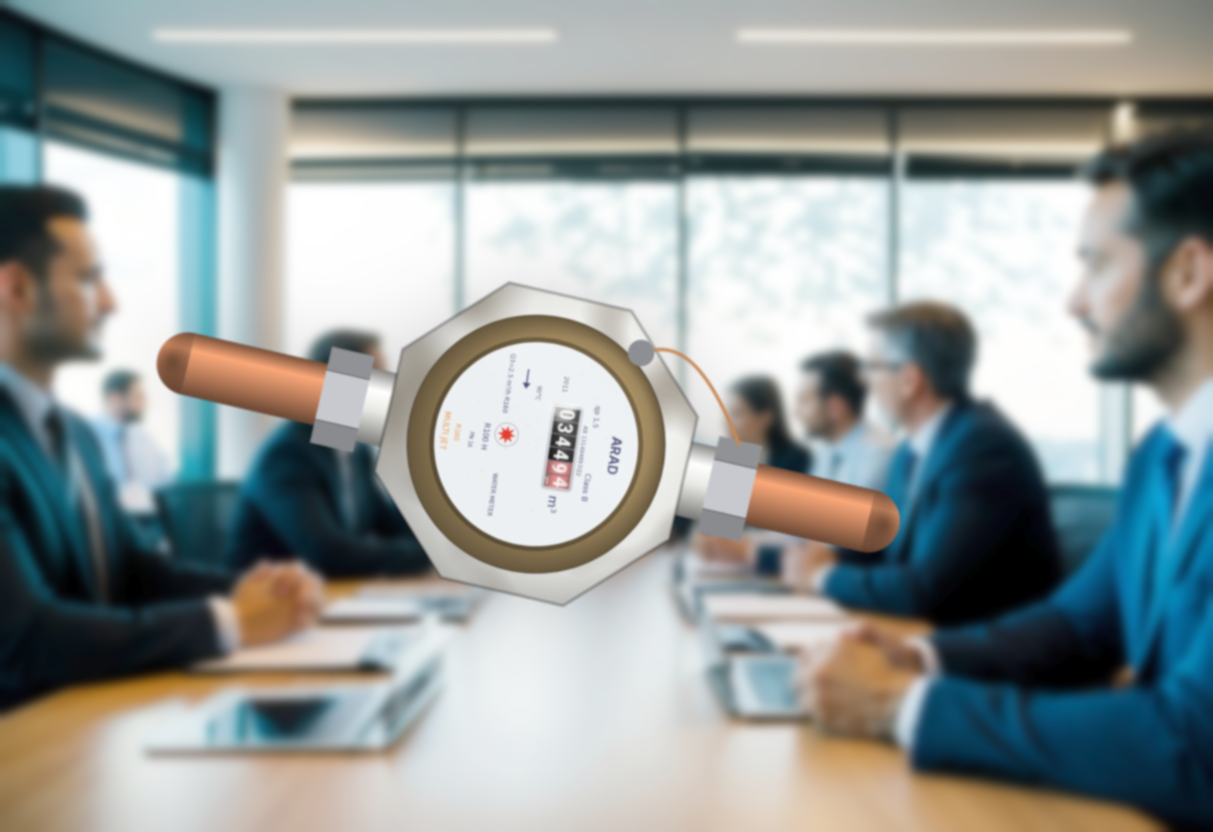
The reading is 344.94
